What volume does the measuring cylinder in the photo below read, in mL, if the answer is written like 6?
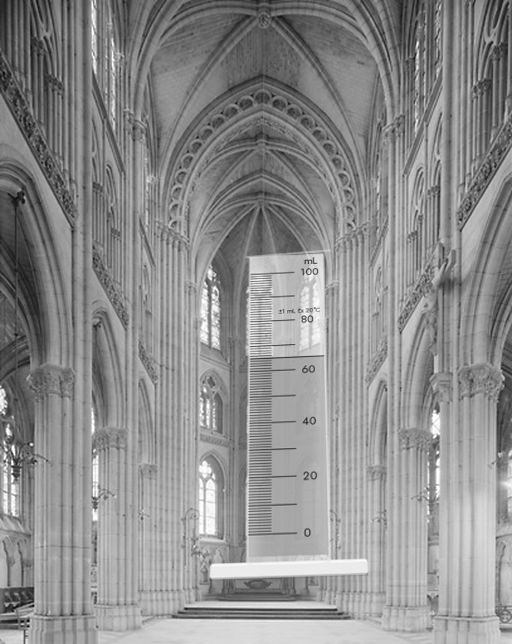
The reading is 65
